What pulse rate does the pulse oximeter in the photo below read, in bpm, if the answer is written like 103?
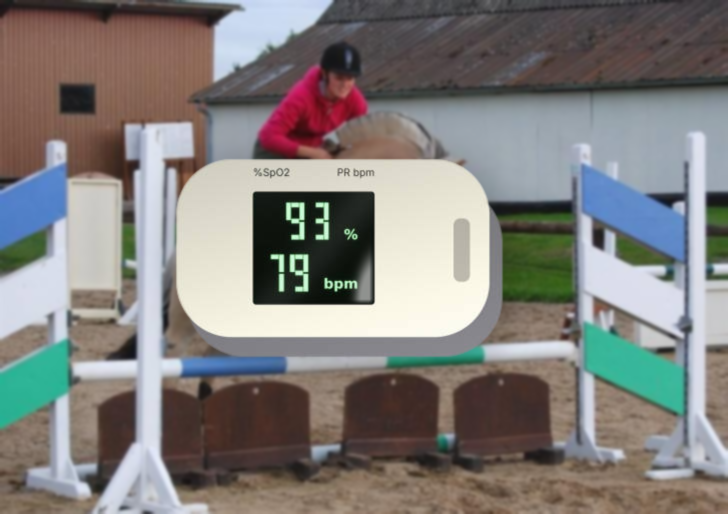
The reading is 79
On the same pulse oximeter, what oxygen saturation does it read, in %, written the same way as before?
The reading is 93
